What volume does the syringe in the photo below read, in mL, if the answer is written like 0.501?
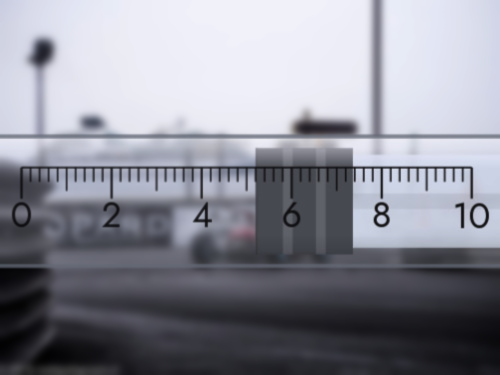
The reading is 5.2
